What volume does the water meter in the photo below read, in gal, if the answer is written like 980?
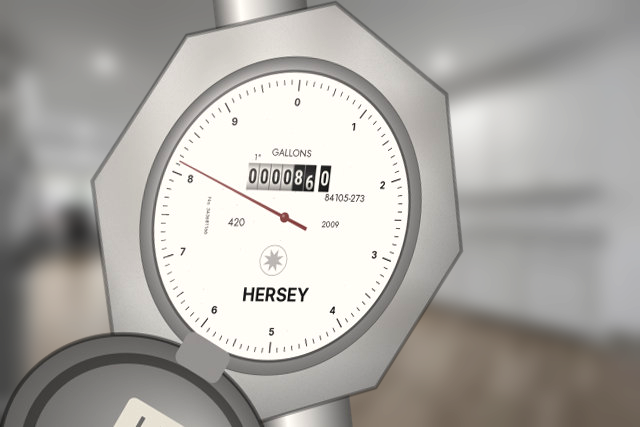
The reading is 858.1
